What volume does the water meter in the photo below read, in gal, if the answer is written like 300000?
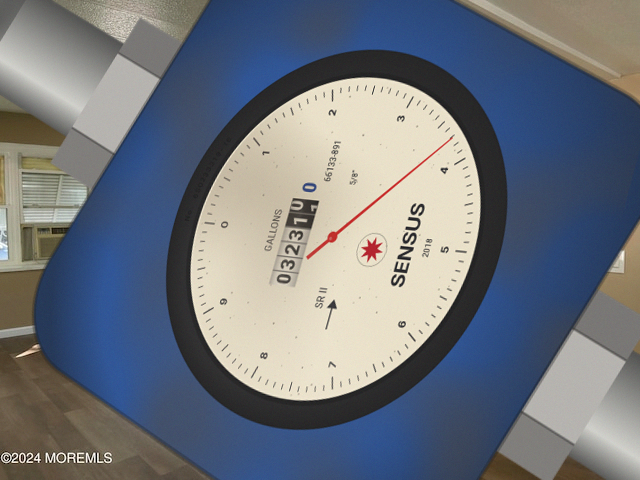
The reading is 323103.7
